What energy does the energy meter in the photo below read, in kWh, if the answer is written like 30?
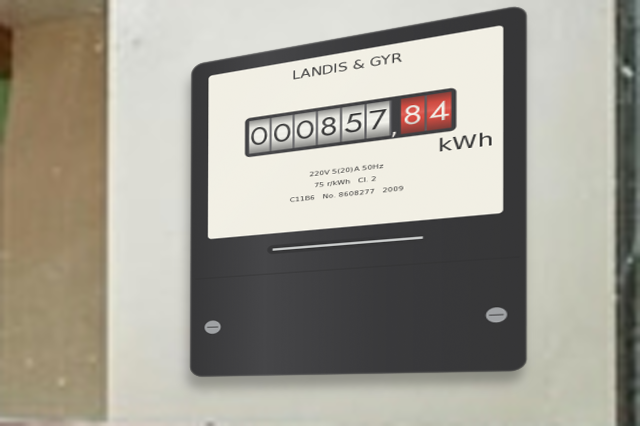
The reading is 857.84
